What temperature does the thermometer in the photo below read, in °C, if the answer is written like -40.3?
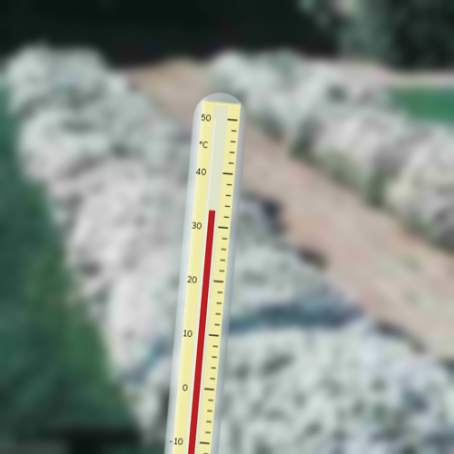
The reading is 33
